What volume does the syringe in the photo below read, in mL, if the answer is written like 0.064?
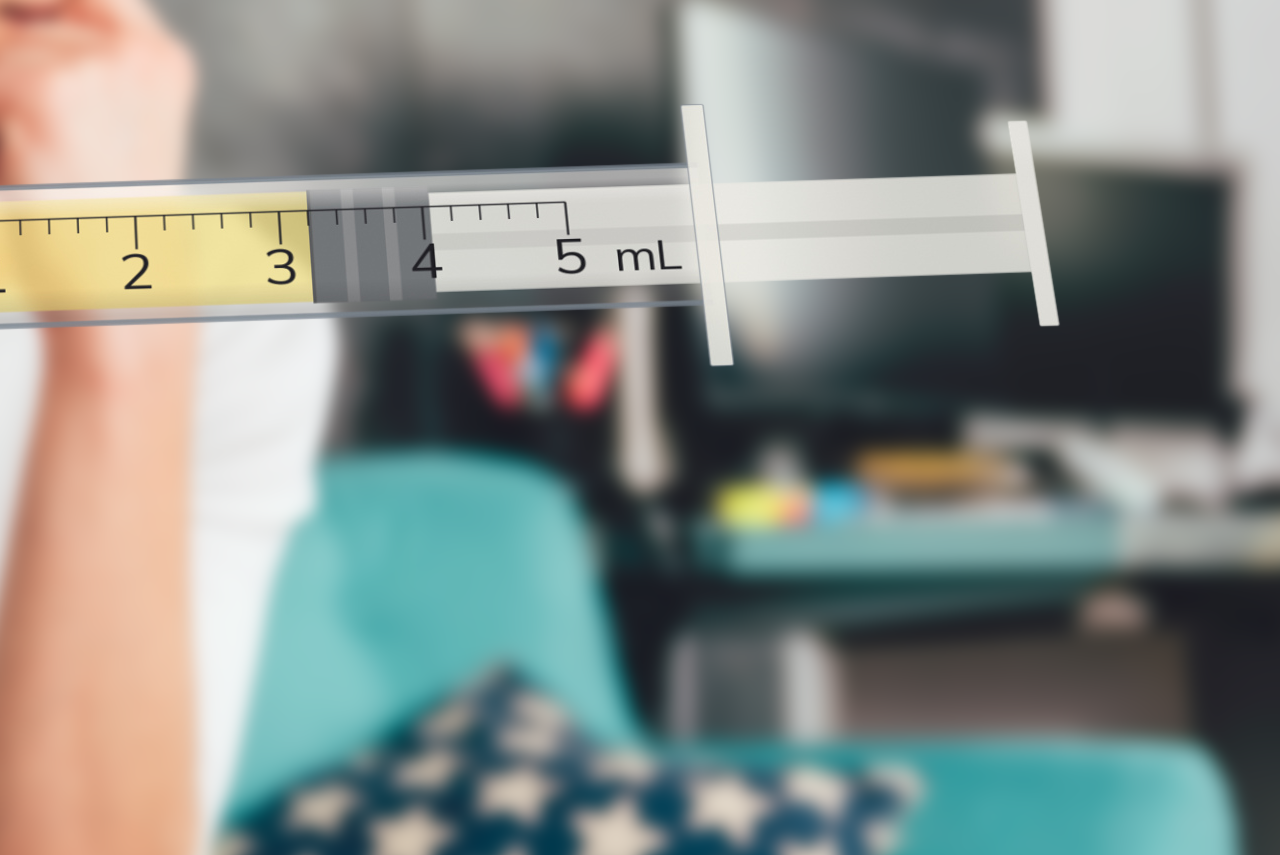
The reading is 3.2
